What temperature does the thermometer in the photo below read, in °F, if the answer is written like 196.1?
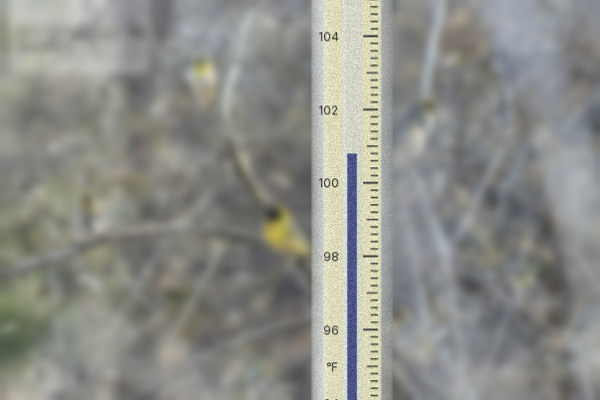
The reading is 100.8
